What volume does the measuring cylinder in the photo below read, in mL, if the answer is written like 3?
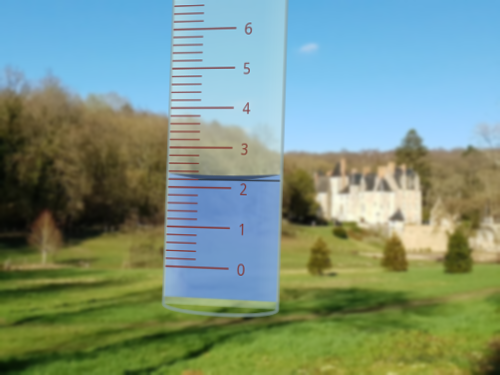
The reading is 2.2
